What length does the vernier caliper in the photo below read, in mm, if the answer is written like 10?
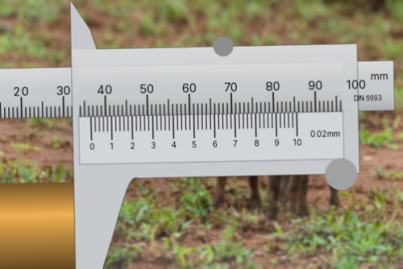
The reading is 36.5
